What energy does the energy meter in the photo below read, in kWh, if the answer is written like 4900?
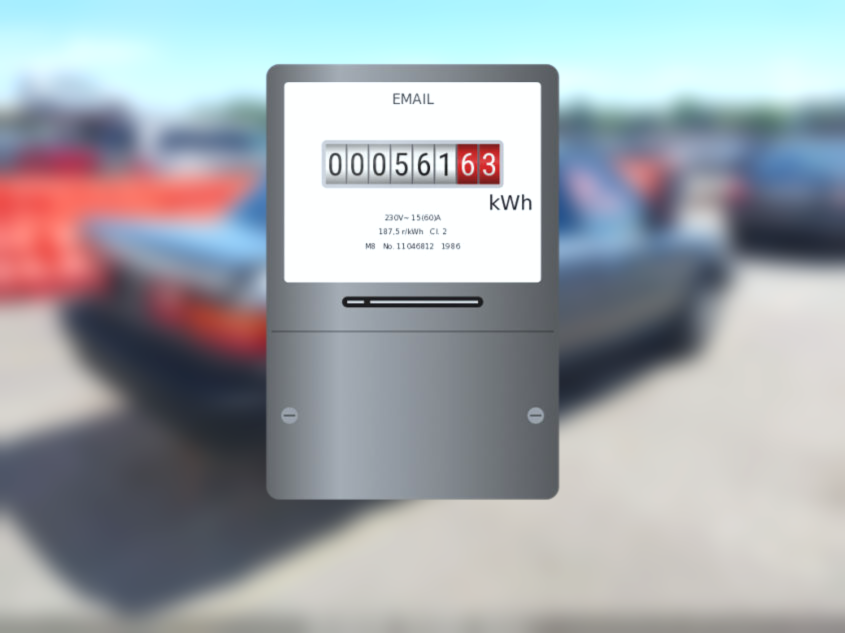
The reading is 561.63
